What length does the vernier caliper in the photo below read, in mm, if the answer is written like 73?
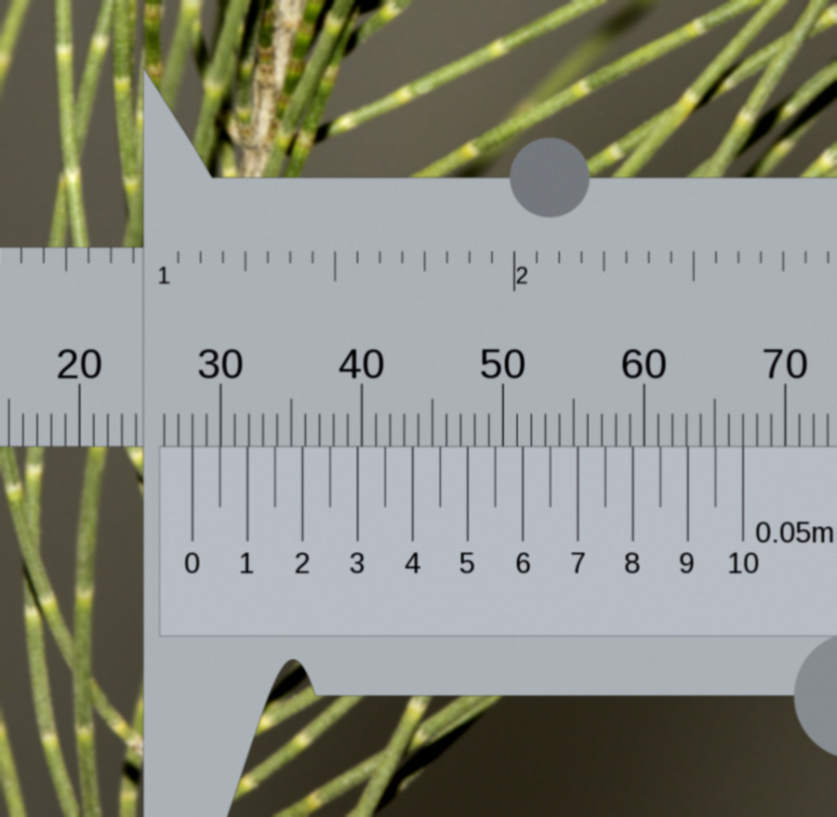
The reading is 28.0
